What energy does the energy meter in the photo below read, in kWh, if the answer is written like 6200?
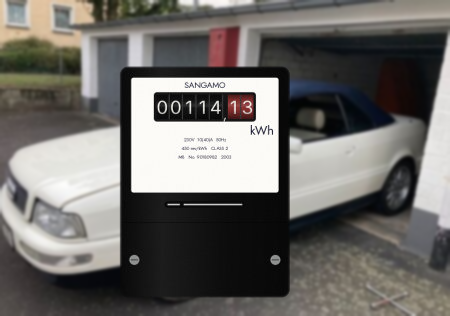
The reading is 114.13
